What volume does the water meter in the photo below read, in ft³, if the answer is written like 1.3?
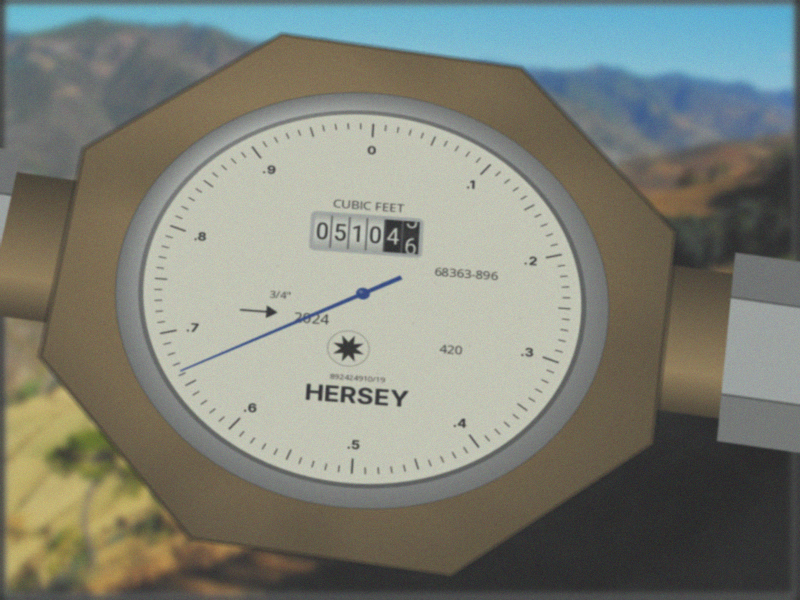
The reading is 51045.66
